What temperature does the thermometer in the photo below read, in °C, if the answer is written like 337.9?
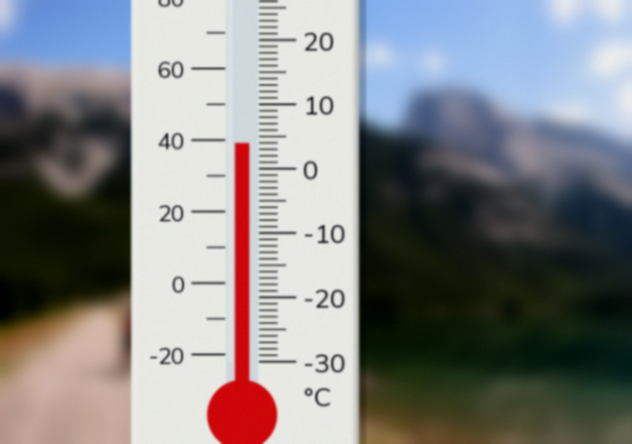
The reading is 4
